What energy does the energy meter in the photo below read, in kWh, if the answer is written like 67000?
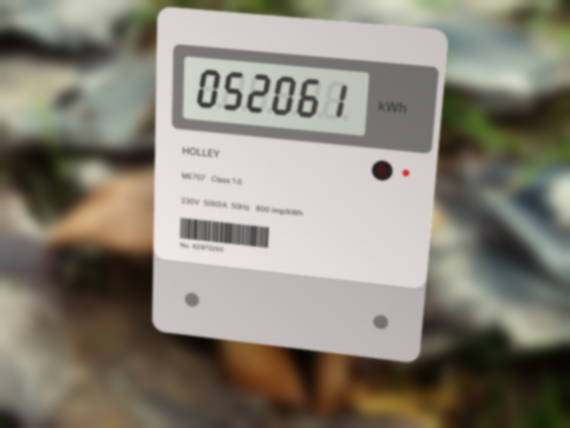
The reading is 52061
